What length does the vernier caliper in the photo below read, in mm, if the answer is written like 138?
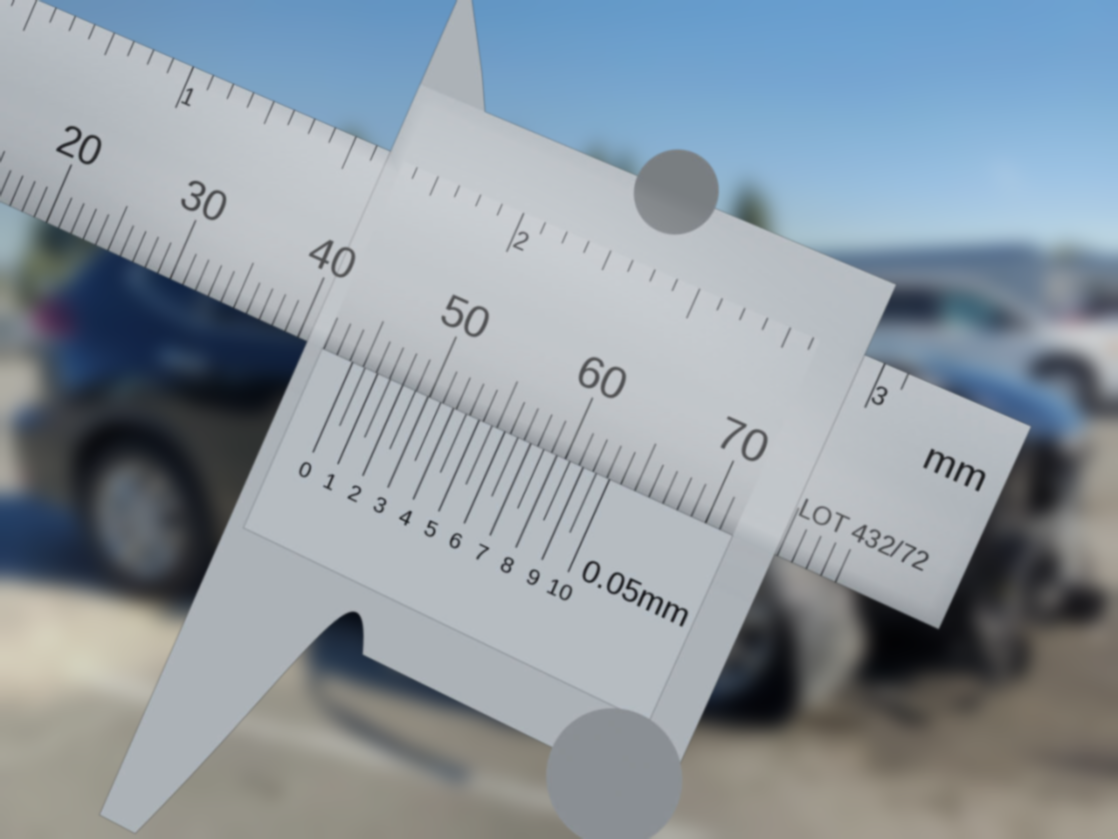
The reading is 44.2
